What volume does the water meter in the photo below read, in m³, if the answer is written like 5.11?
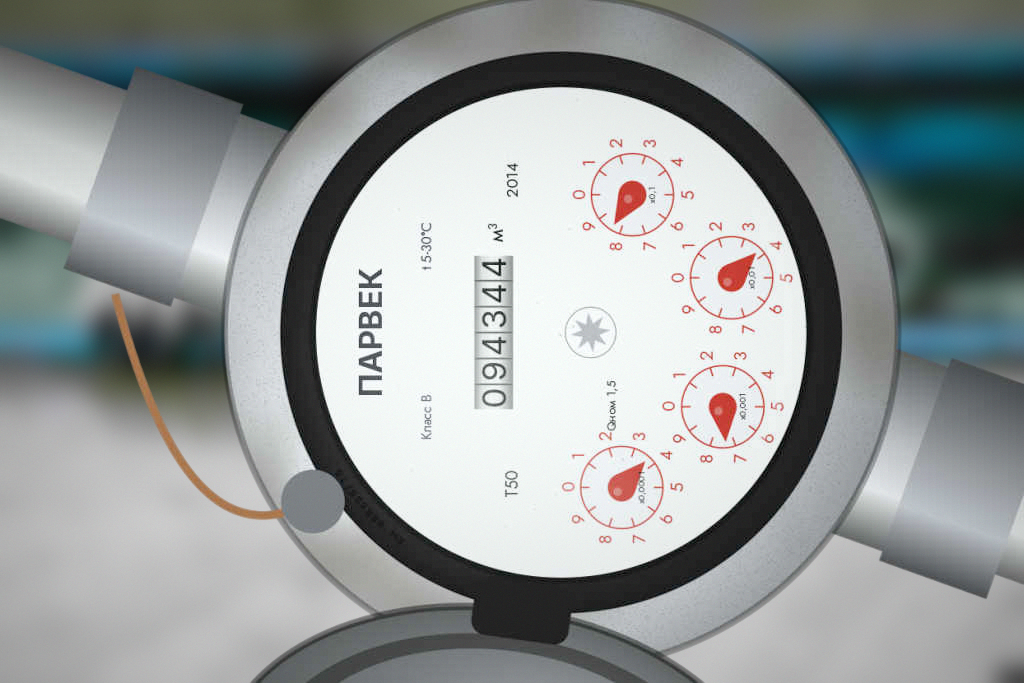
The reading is 94344.8373
